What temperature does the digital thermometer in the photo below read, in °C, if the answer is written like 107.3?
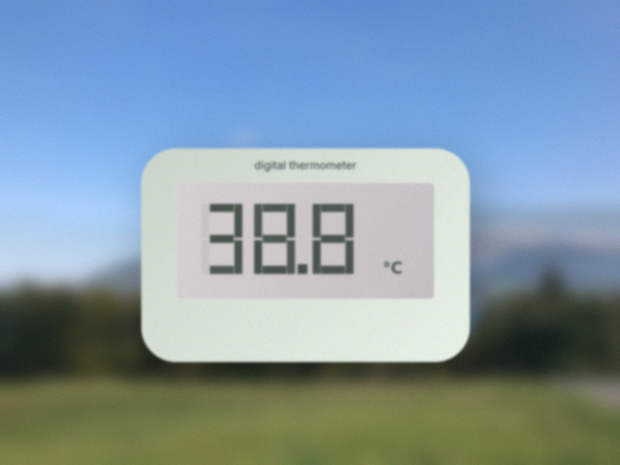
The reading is 38.8
